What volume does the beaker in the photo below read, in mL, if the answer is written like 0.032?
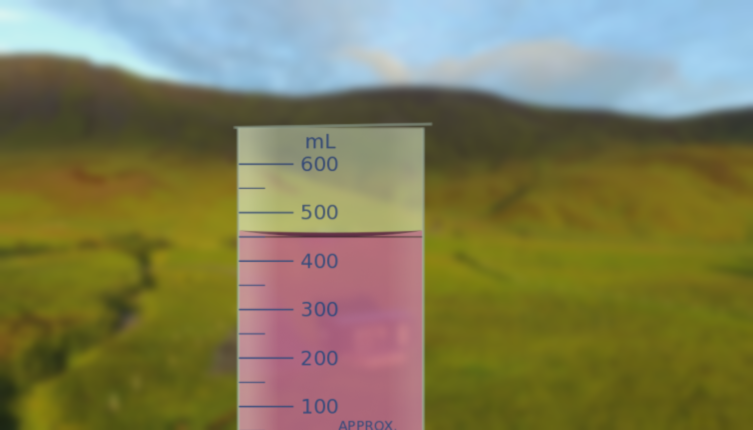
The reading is 450
